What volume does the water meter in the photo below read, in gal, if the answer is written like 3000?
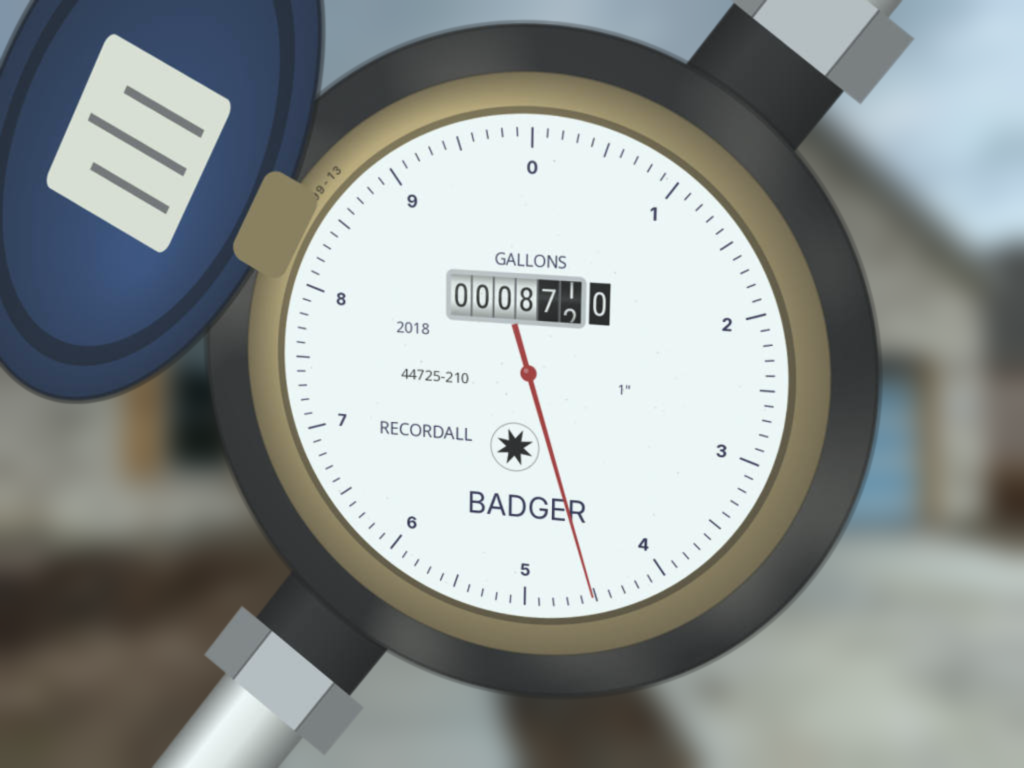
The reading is 8714.5
